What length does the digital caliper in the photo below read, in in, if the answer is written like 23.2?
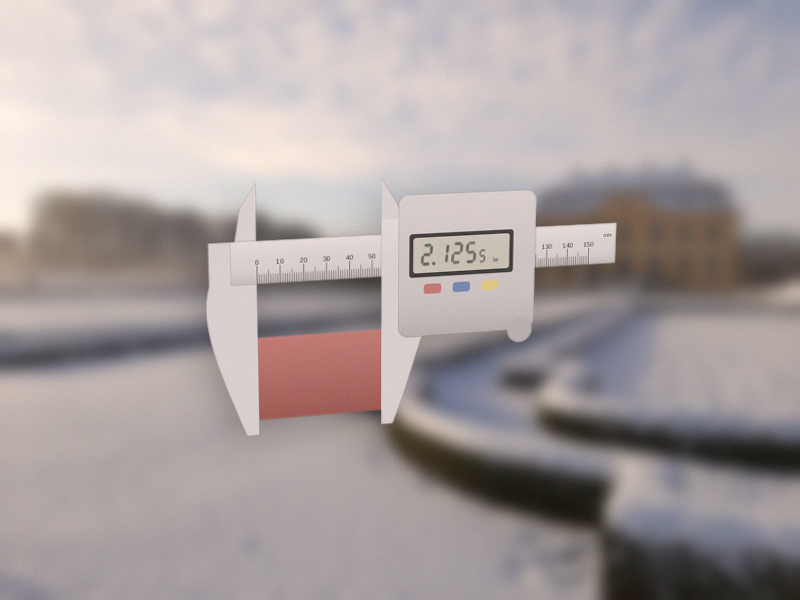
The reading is 2.1255
